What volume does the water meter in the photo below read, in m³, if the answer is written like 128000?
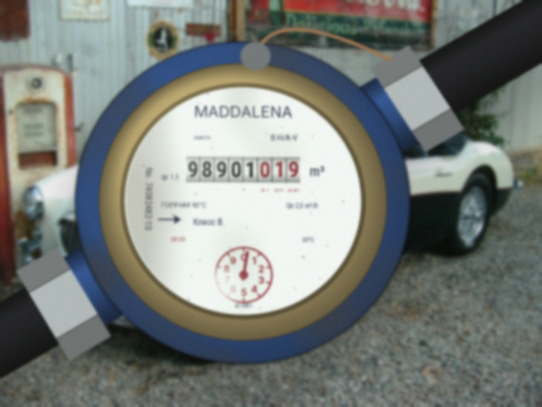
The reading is 98901.0190
